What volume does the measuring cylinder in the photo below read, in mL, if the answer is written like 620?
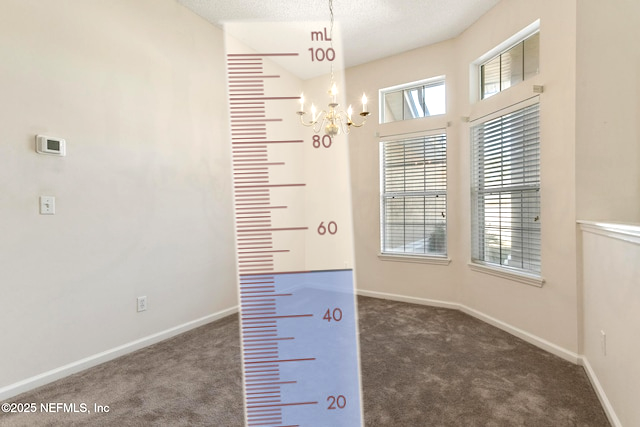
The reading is 50
